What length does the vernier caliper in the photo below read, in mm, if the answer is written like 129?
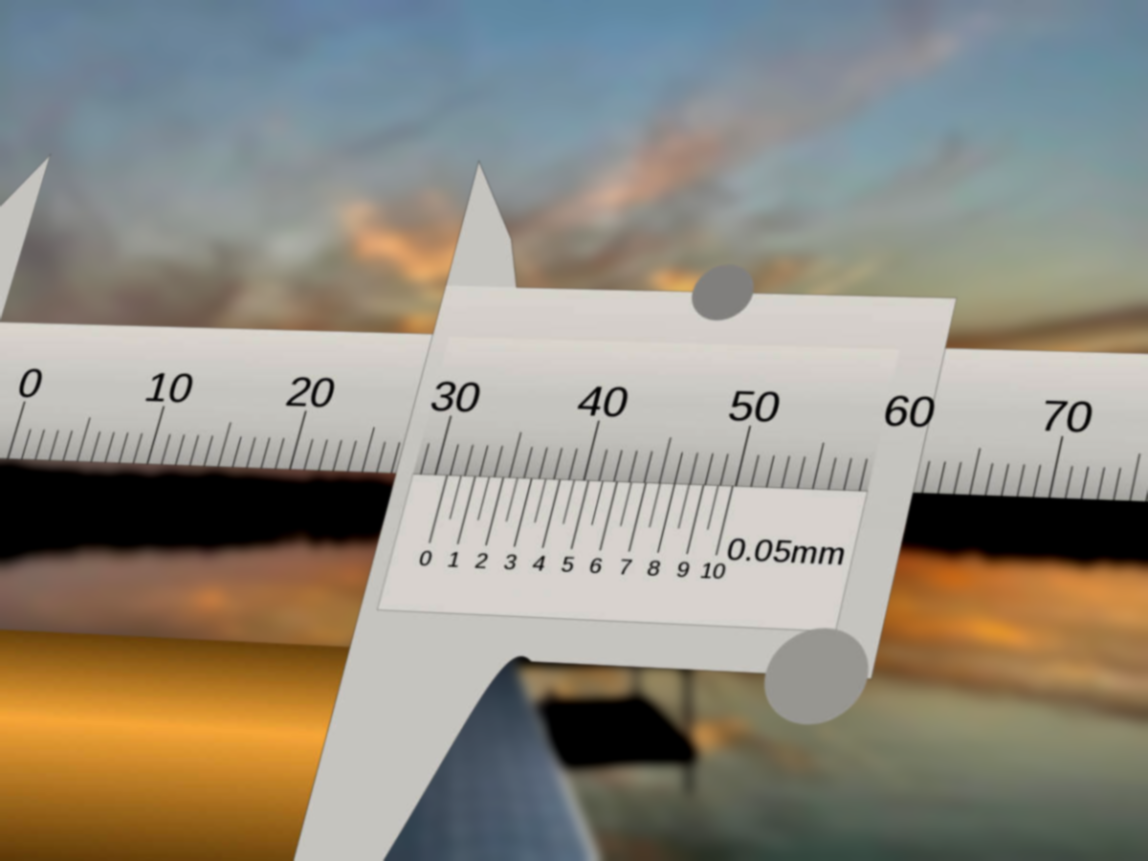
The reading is 30.8
